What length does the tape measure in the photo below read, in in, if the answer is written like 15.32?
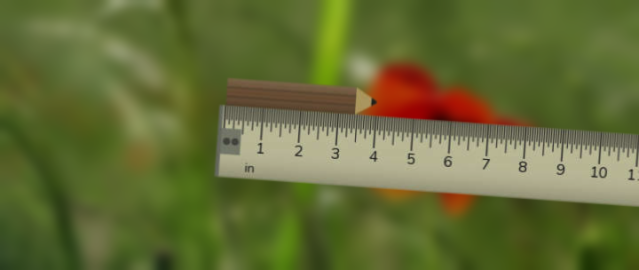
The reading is 4
